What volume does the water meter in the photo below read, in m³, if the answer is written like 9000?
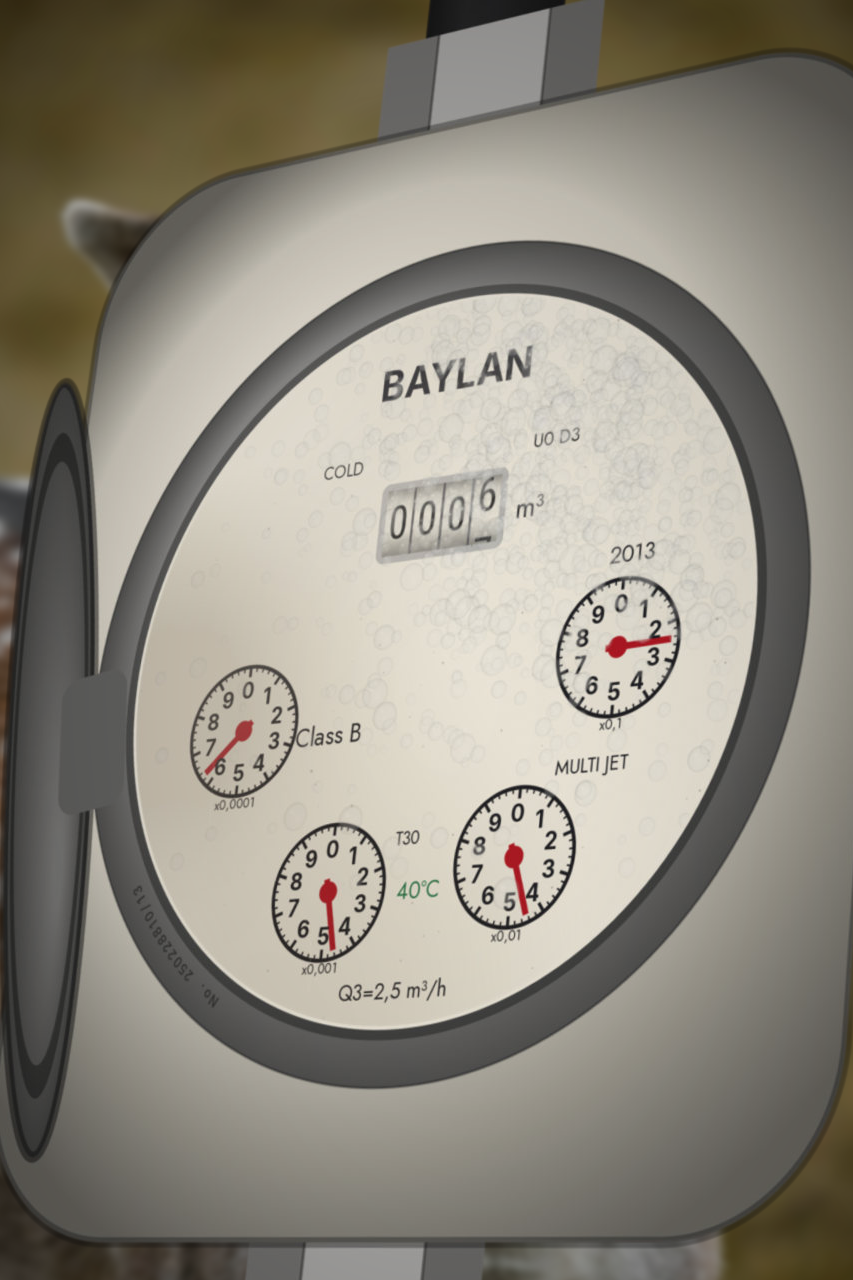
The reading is 6.2446
